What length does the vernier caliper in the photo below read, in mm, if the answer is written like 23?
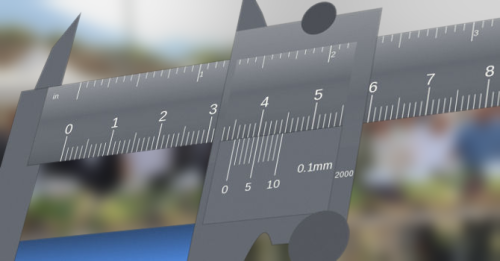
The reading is 35.6
